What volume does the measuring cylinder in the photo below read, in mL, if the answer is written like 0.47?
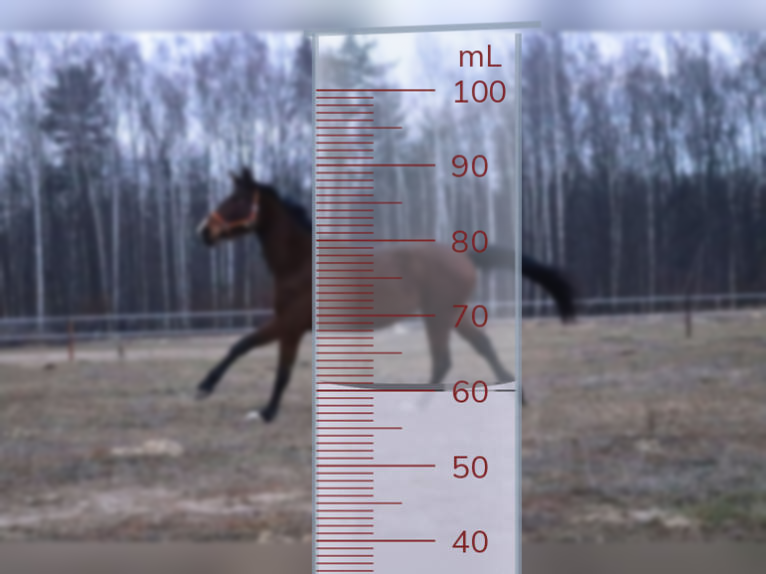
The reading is 60
